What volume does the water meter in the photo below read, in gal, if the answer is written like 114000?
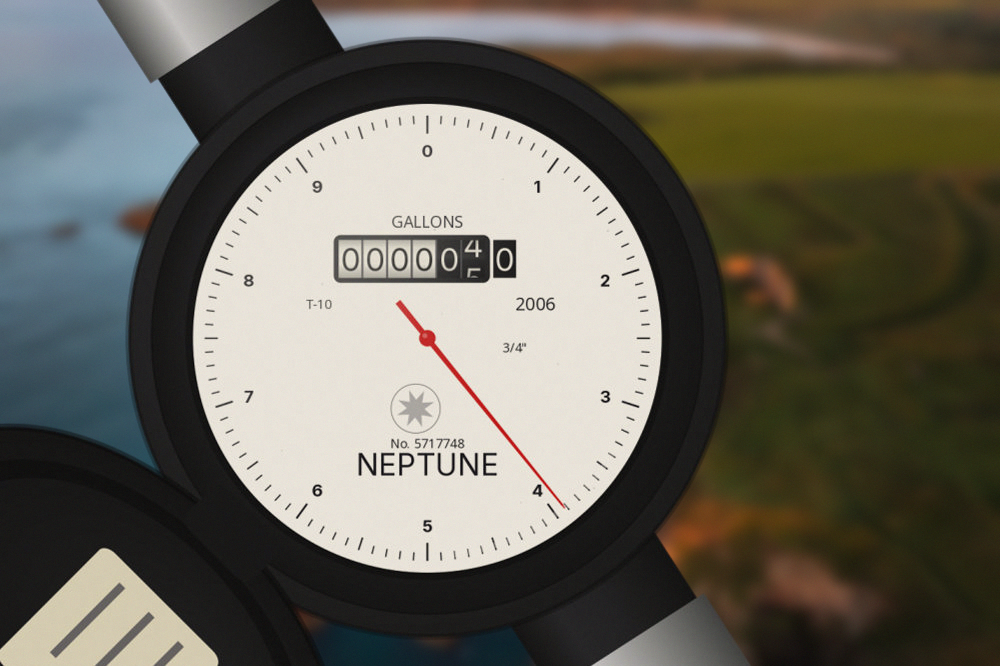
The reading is 43.9
